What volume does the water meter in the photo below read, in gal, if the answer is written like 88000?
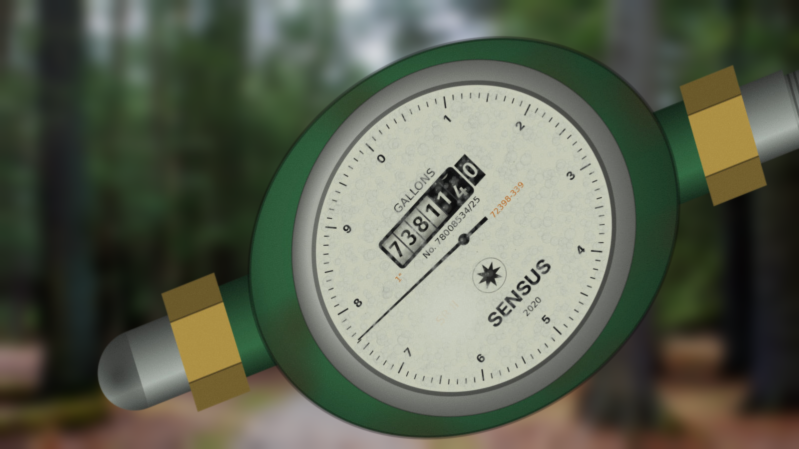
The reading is 7381137.6
